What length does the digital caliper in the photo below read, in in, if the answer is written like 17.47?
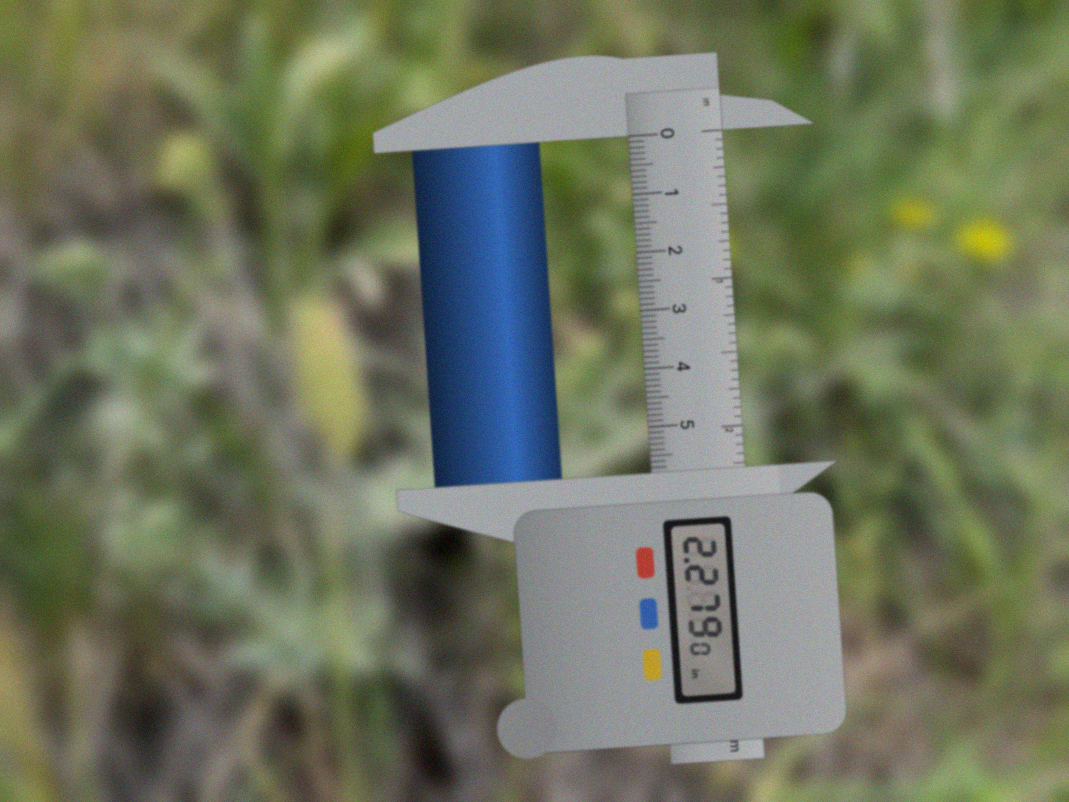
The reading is 2.2790
